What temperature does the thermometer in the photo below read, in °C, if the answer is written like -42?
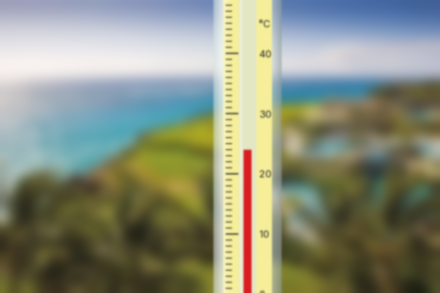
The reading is 24
